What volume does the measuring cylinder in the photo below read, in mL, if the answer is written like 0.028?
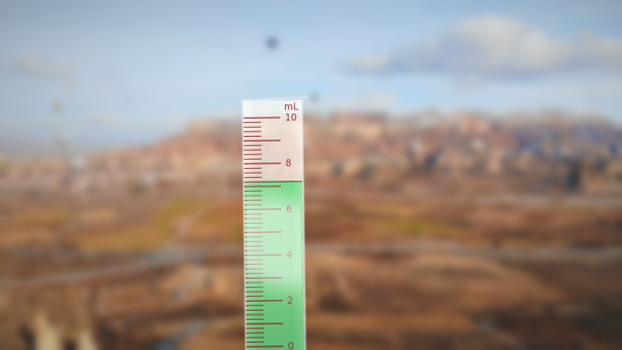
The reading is 7.2
